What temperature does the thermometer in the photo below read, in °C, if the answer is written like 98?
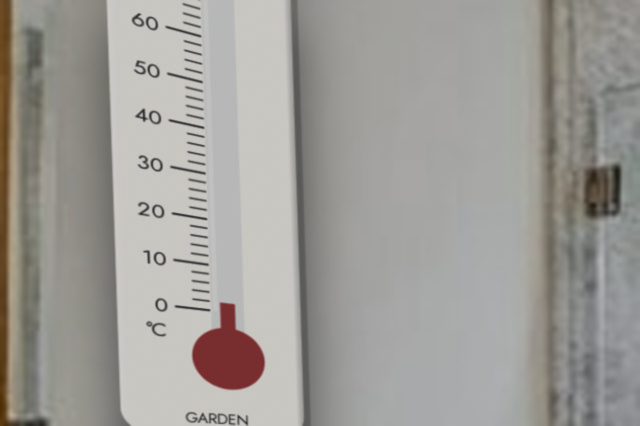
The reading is 2
